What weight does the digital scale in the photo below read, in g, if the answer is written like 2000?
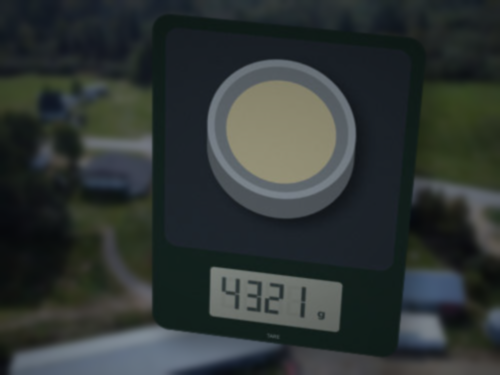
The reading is 4321
